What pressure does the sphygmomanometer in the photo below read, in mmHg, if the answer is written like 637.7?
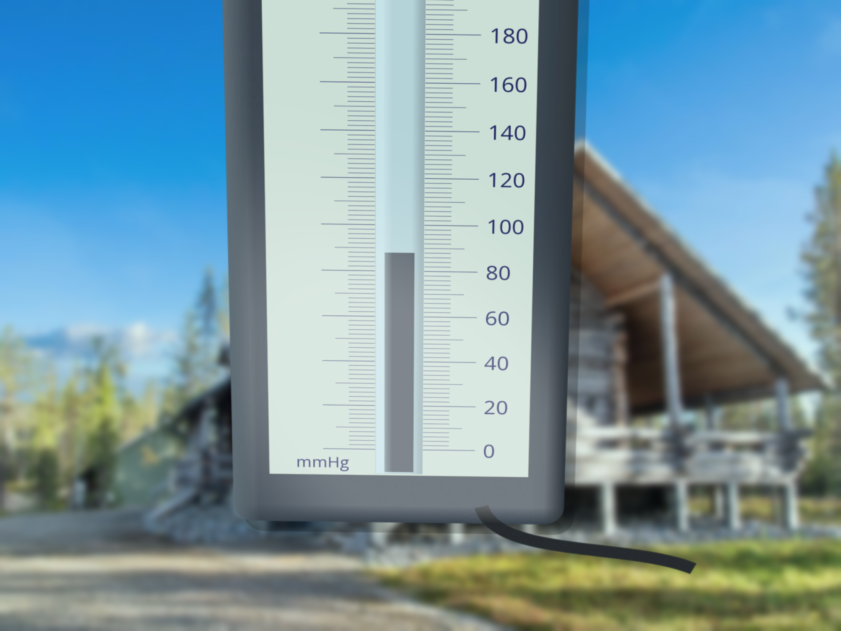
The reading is 88
